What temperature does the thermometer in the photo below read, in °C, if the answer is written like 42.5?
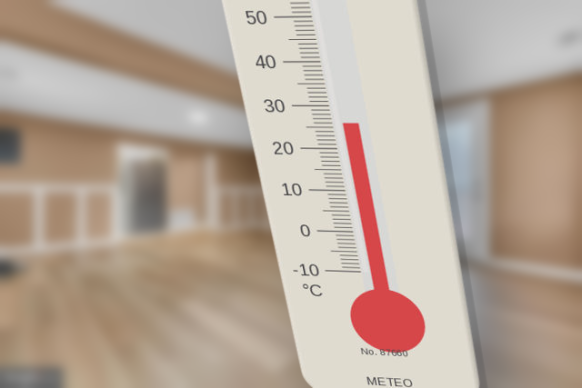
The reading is 26
